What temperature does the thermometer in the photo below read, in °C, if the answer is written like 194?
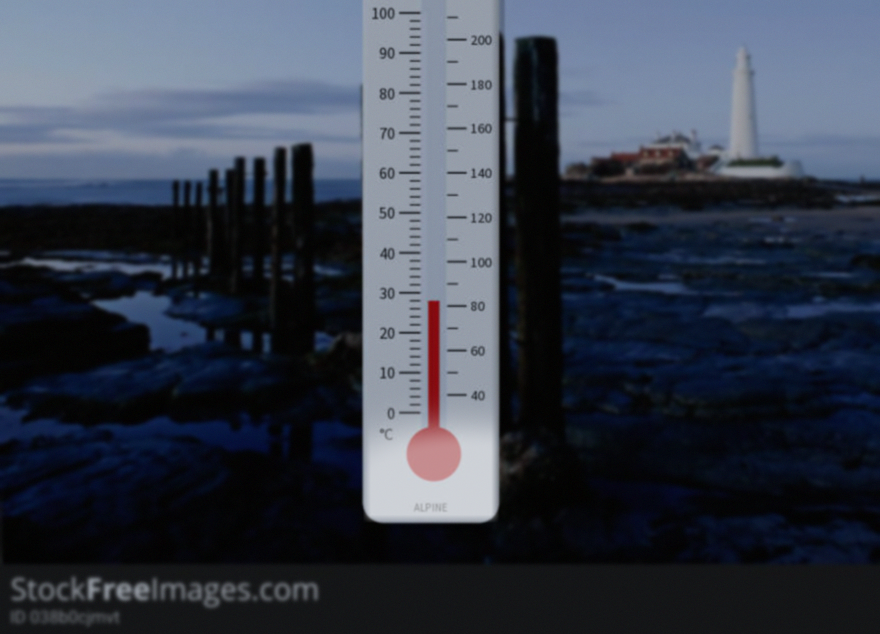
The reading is 28
